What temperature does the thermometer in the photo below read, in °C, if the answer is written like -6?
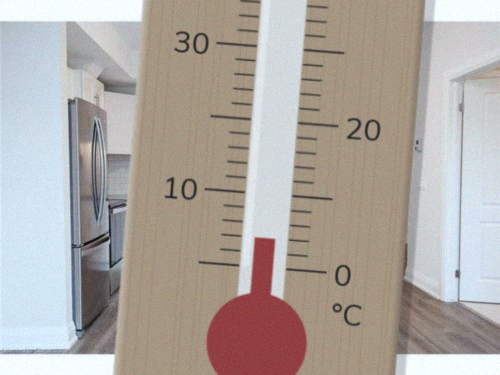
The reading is 4
